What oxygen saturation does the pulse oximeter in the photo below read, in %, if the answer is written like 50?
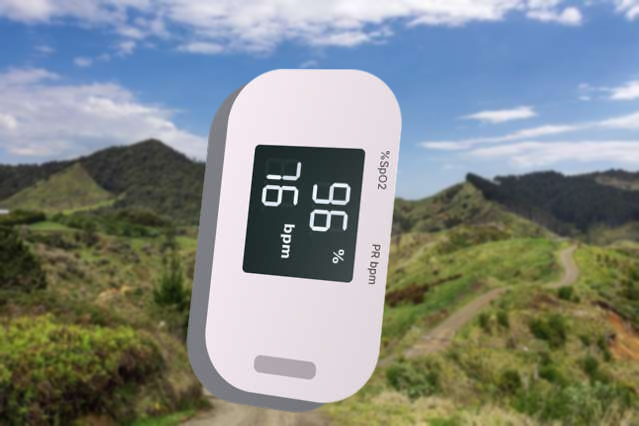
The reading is 96
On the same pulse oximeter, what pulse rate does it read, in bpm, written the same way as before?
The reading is 76
